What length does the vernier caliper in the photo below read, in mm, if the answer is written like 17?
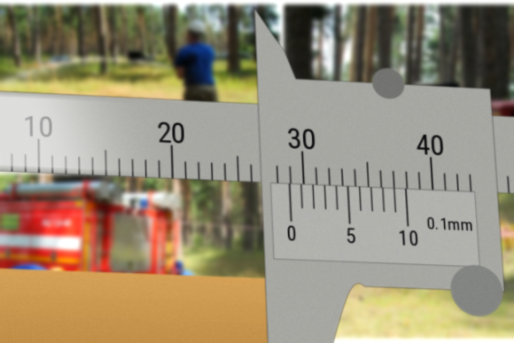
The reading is 28.9
